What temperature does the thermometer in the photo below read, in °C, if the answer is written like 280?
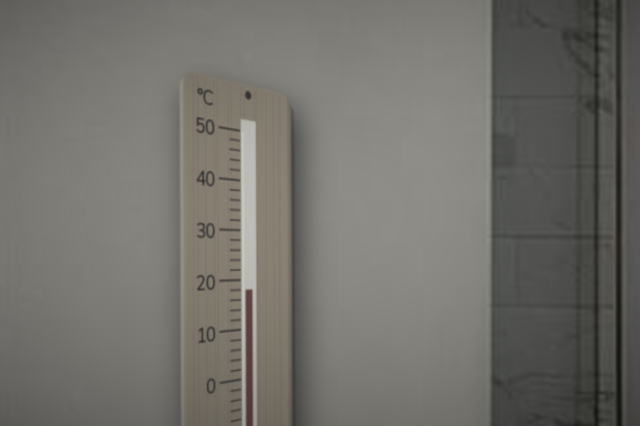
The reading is 18
